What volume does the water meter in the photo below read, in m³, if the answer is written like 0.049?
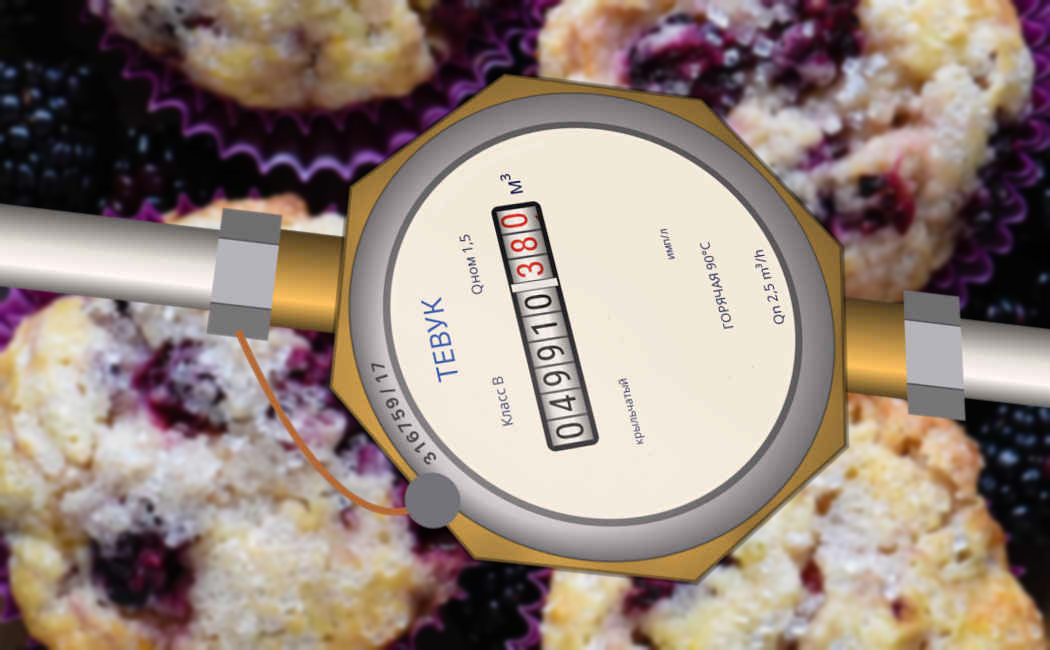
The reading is 49910.380
